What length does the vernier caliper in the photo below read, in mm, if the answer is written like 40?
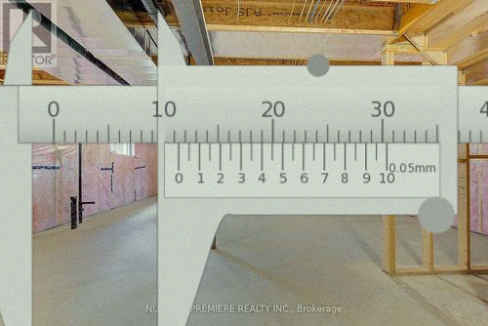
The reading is 11.4
